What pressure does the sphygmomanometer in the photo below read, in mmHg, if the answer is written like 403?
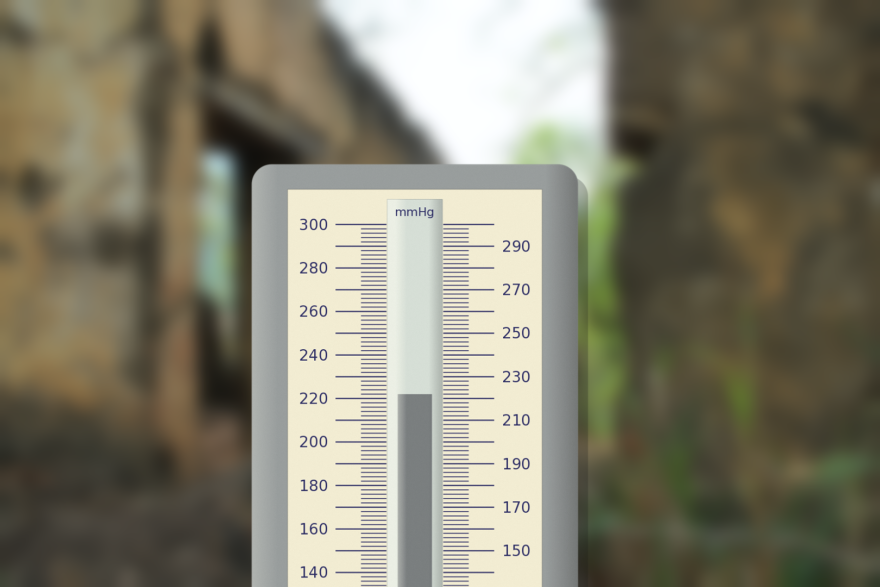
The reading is 222
